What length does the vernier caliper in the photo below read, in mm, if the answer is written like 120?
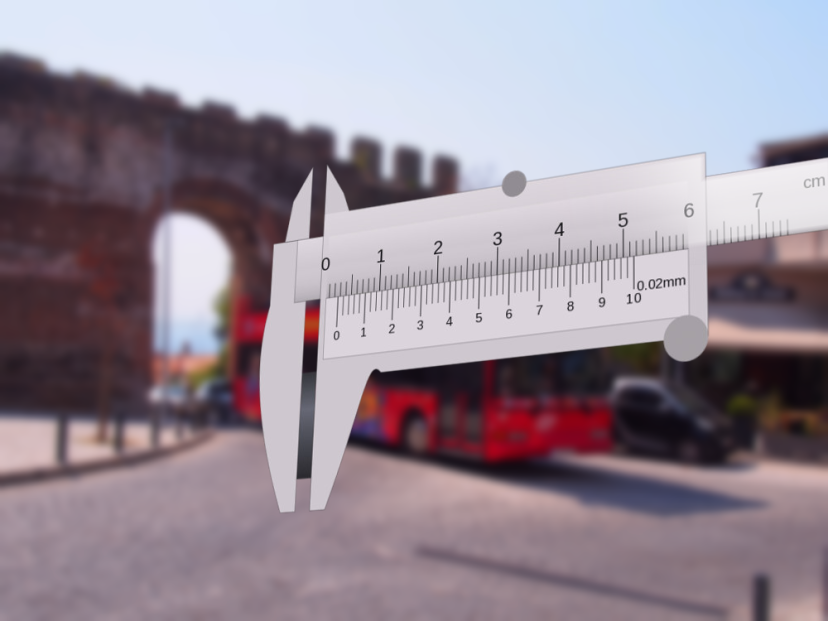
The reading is 2.6
